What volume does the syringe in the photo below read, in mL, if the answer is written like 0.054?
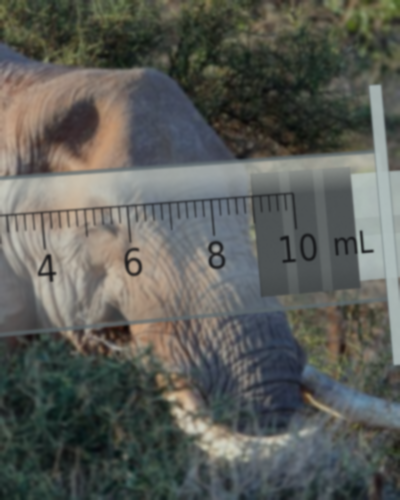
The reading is 9
